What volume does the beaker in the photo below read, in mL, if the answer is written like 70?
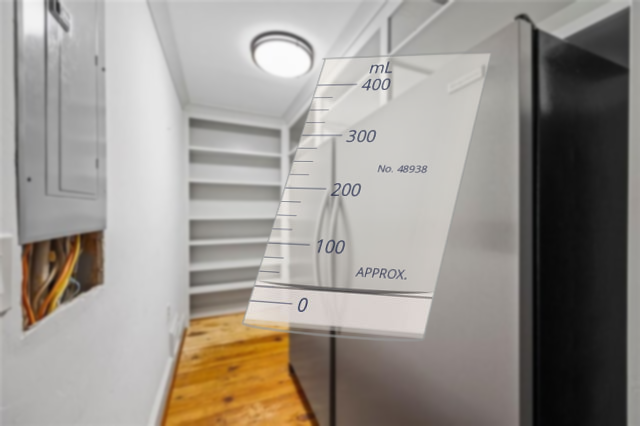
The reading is 25
